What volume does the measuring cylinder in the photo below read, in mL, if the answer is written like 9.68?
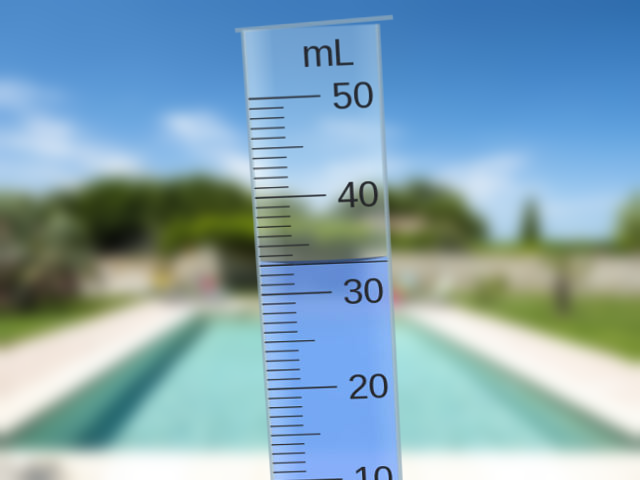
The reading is 33
